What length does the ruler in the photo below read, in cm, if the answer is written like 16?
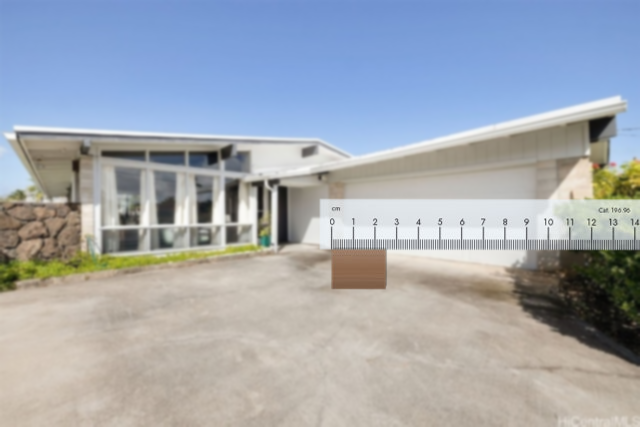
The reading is 2.5
